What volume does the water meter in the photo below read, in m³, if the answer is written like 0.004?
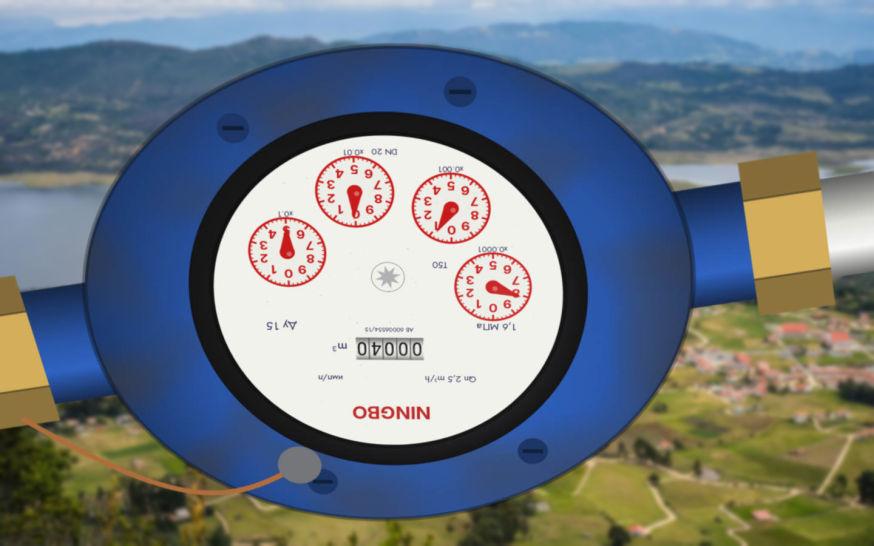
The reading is 40.5008
